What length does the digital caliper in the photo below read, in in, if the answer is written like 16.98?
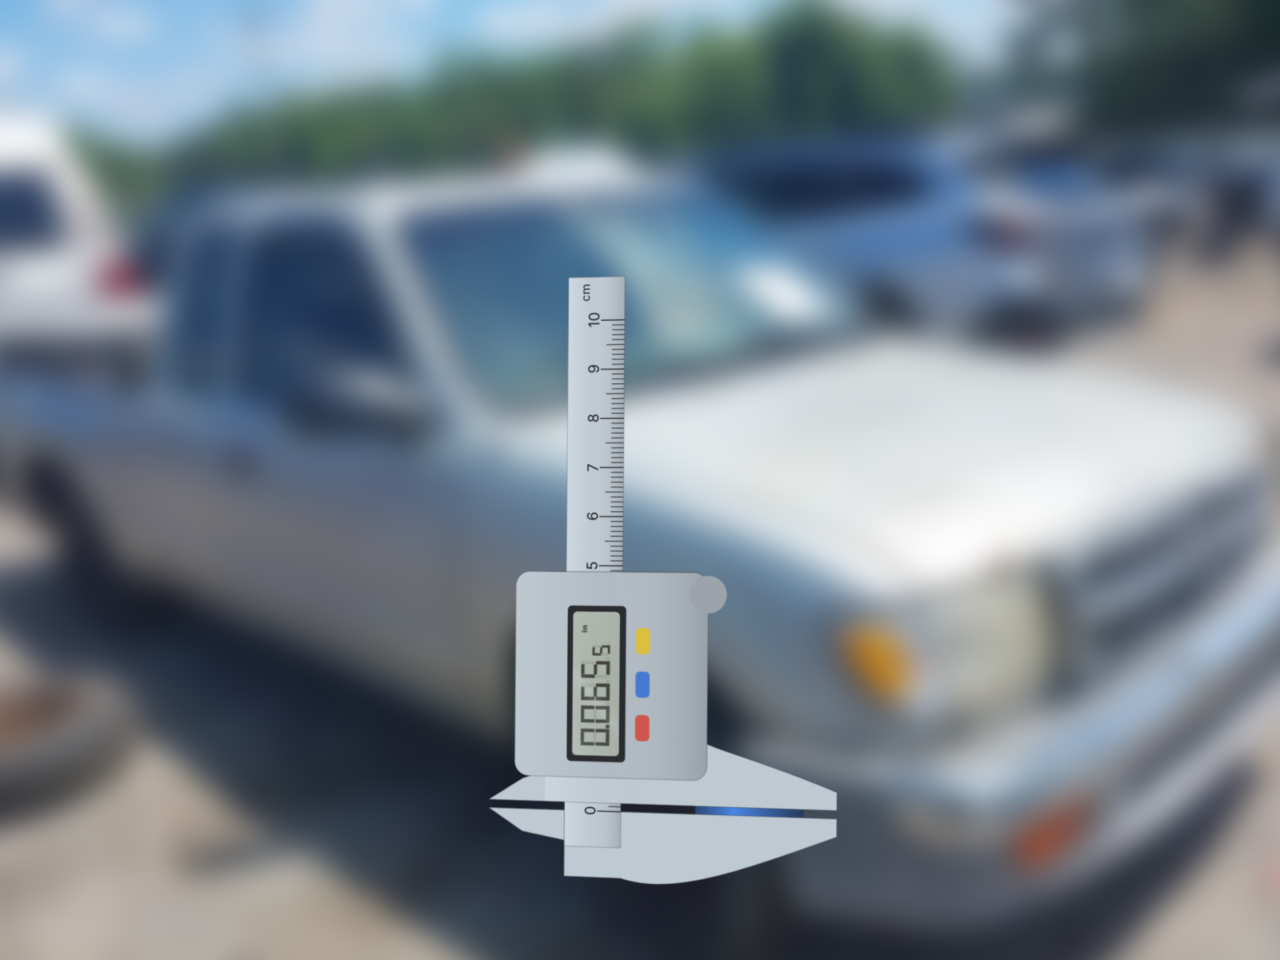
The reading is 0.0655
